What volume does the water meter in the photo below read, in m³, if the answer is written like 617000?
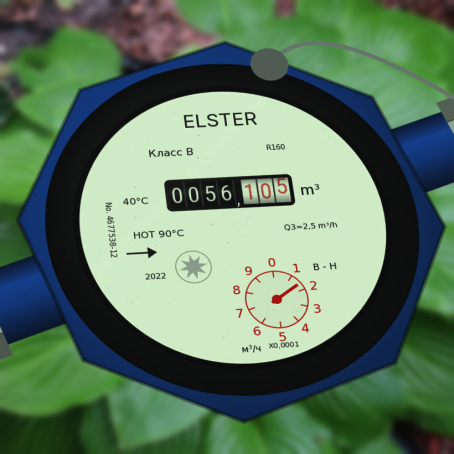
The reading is 56.1051
